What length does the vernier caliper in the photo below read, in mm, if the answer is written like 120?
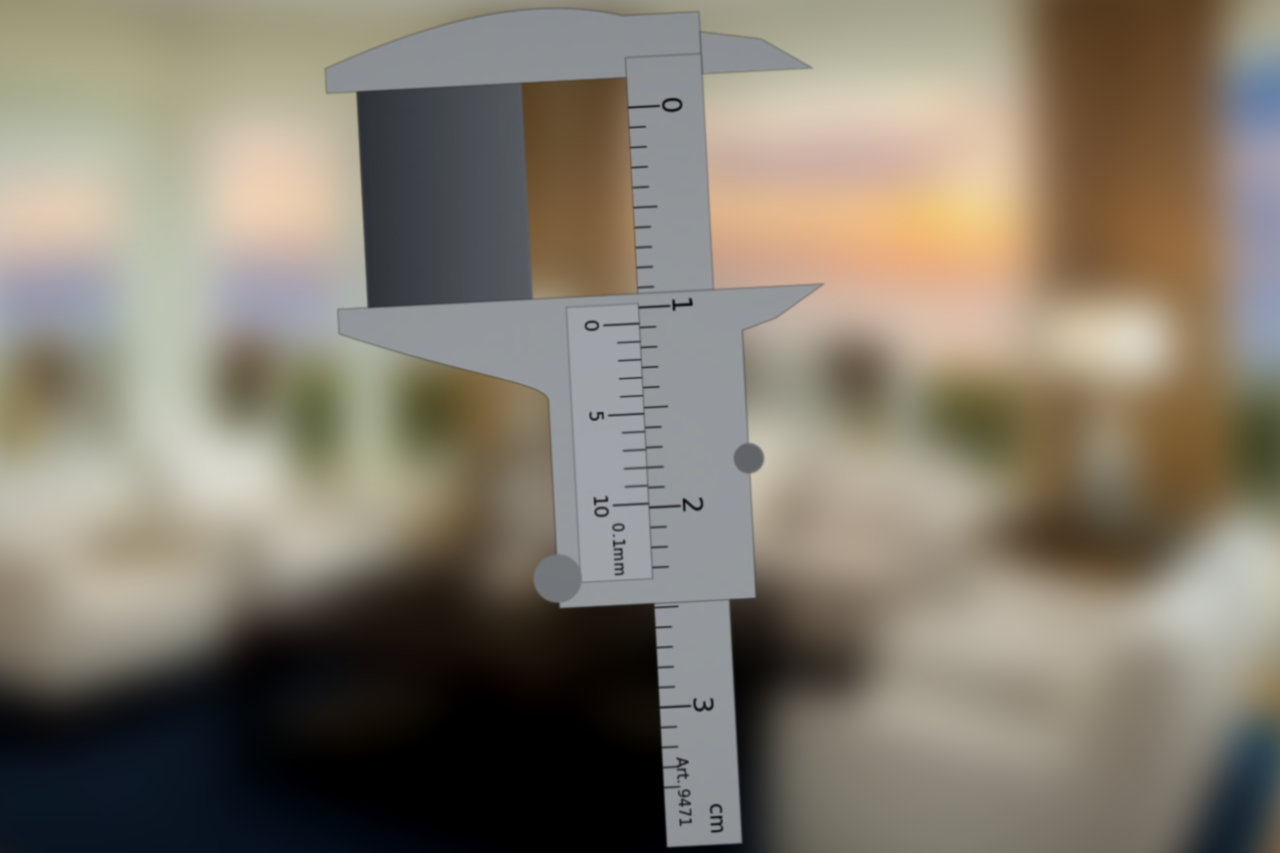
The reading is 10.8
